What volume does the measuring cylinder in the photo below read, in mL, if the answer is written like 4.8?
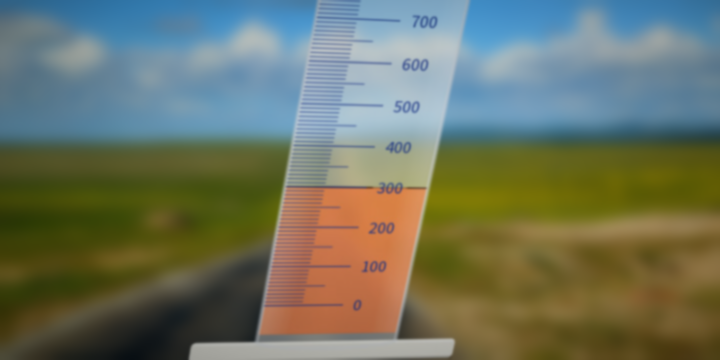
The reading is 300
